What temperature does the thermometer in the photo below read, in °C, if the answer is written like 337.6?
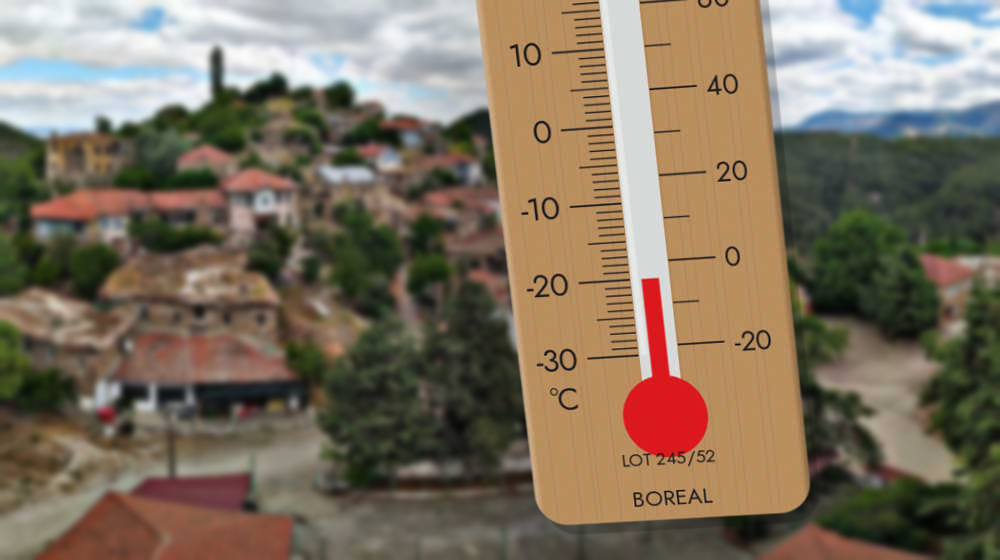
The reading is -20
